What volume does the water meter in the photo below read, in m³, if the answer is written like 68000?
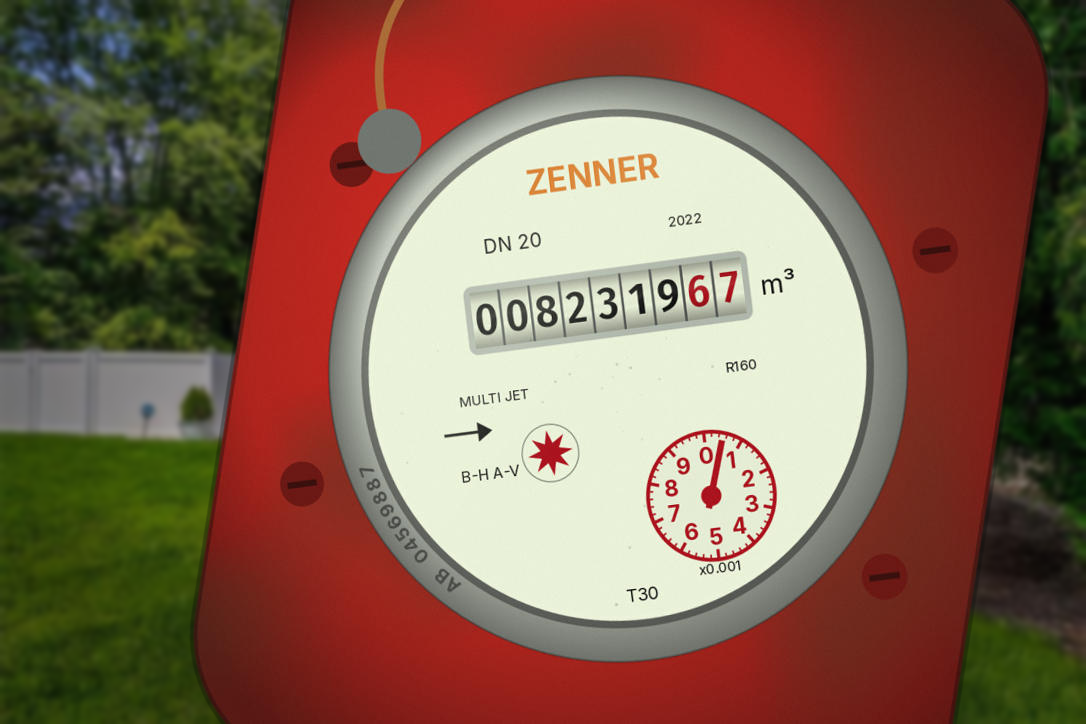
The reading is 82319.670
